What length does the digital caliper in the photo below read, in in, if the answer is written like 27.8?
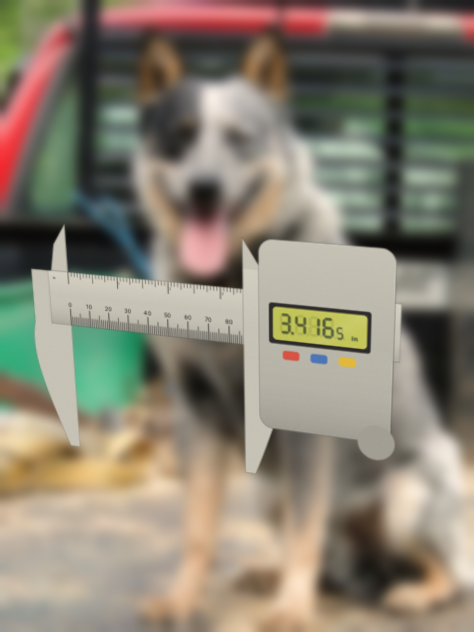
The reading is 3.4165
